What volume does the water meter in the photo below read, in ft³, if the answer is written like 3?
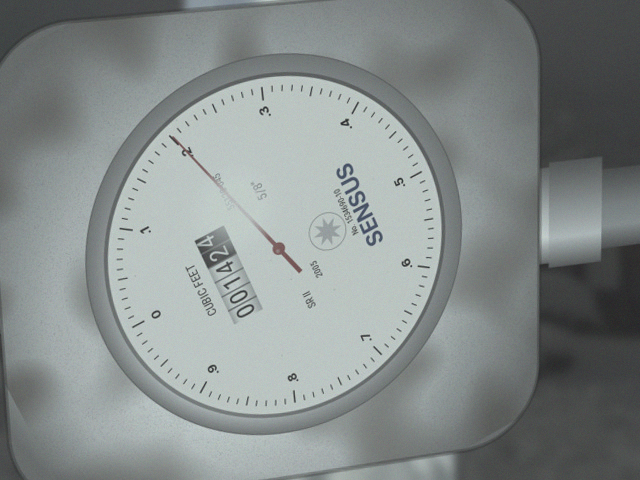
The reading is 1424.20
